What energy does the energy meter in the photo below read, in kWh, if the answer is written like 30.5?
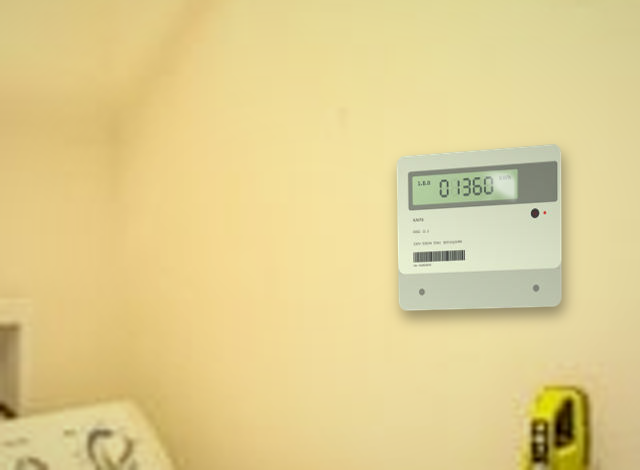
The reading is 1360
